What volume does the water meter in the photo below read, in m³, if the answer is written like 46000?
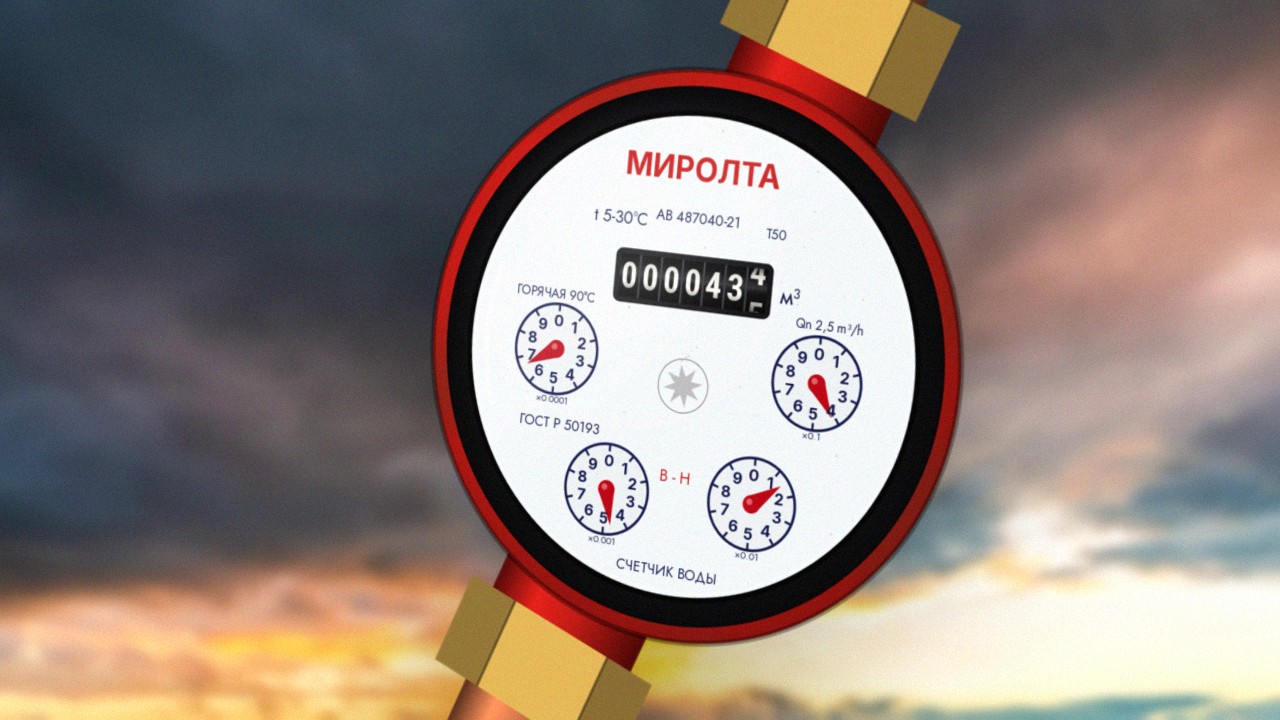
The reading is 434.4146
